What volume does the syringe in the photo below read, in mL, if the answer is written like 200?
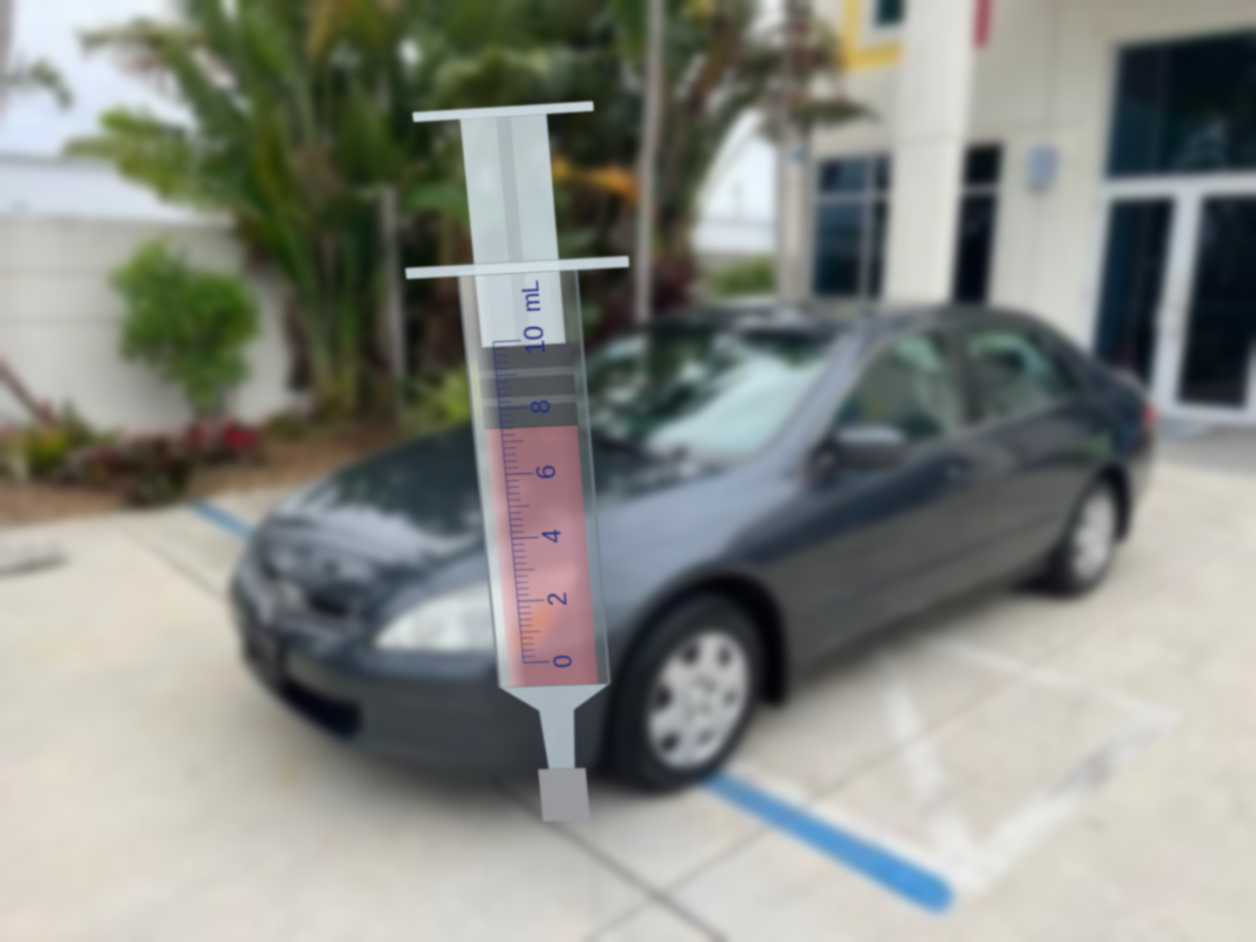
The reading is 7.4
